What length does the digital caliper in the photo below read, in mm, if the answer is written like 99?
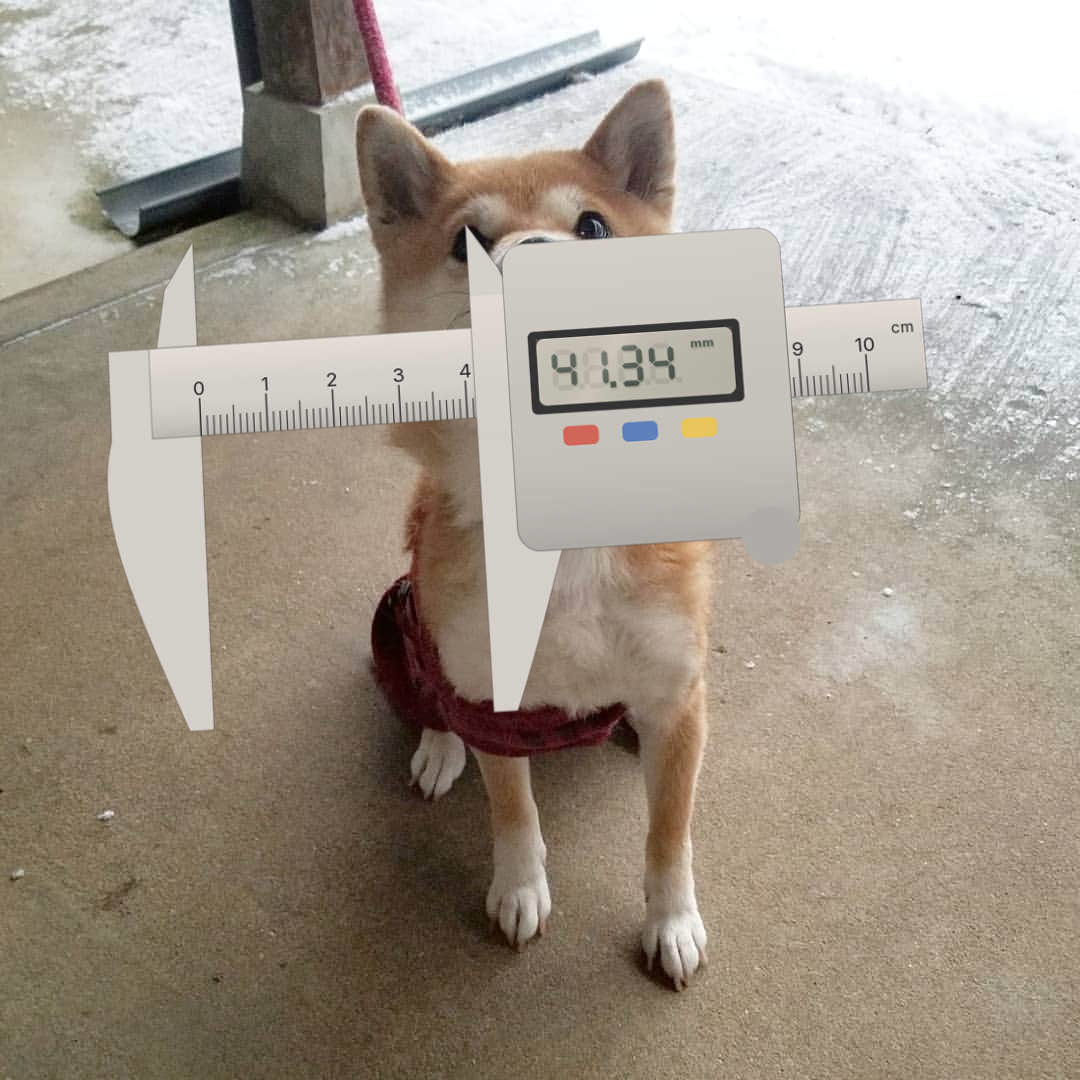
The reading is 41.34
